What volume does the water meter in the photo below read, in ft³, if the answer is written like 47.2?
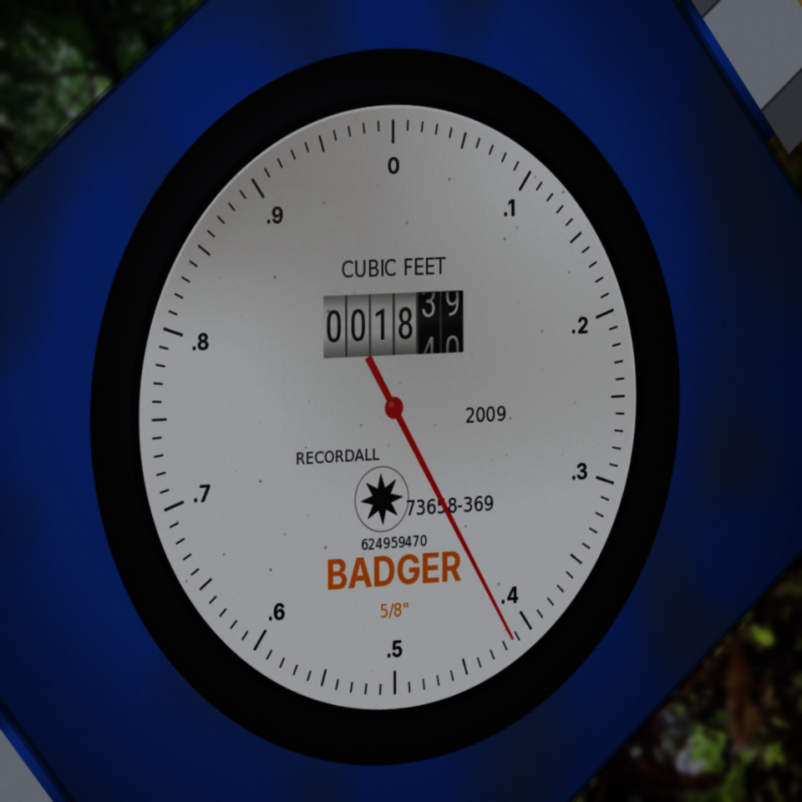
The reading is 1839.41
